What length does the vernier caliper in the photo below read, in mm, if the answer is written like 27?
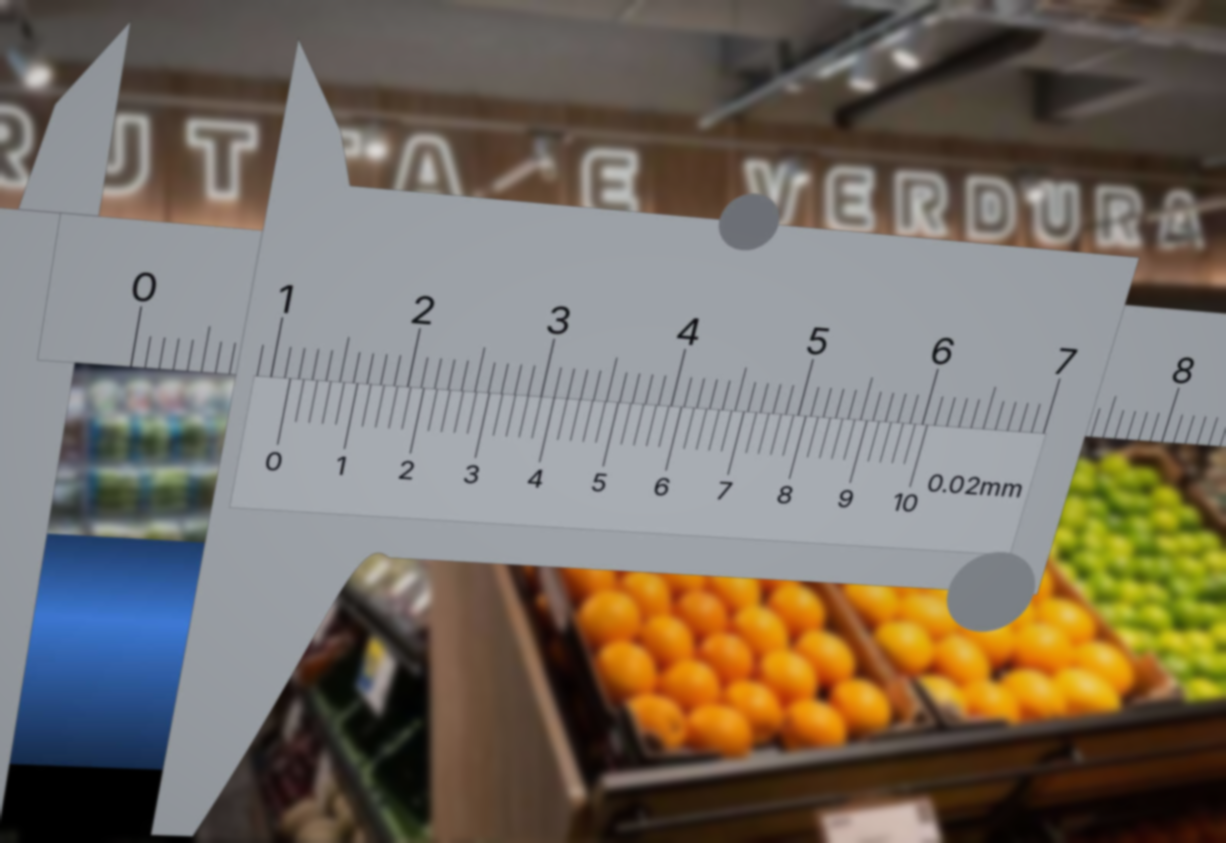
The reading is 11.4
